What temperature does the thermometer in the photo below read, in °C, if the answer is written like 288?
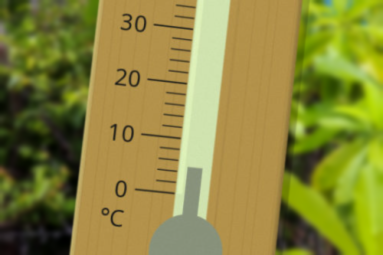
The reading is 5
